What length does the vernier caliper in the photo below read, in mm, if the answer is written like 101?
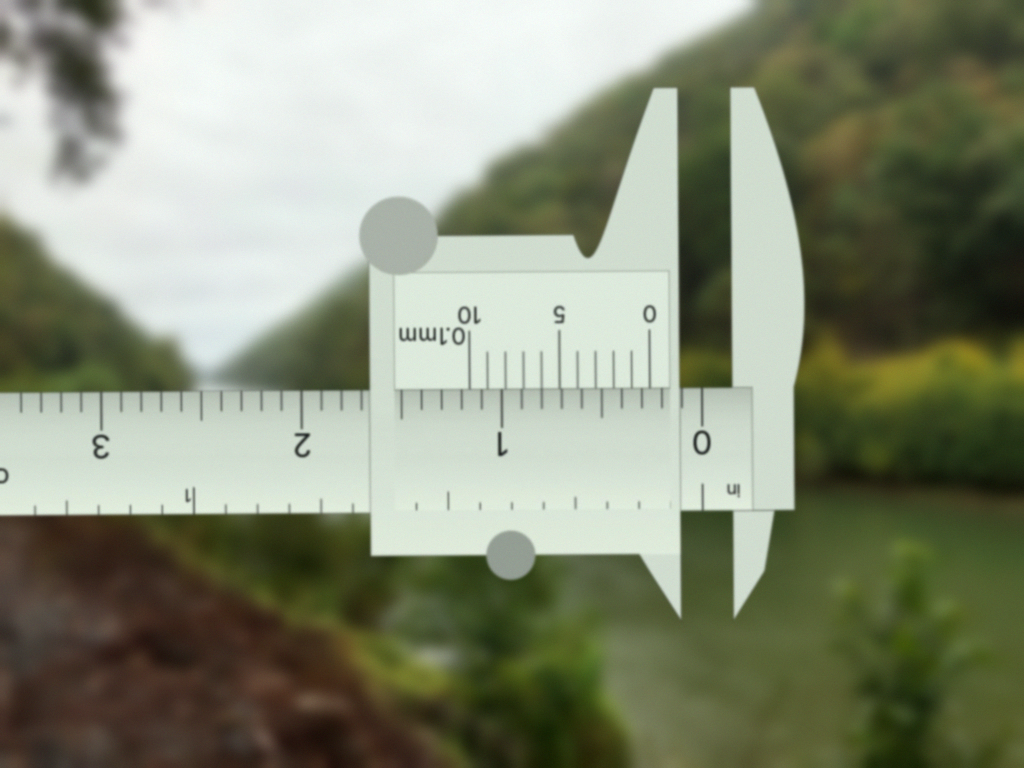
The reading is 2.6
